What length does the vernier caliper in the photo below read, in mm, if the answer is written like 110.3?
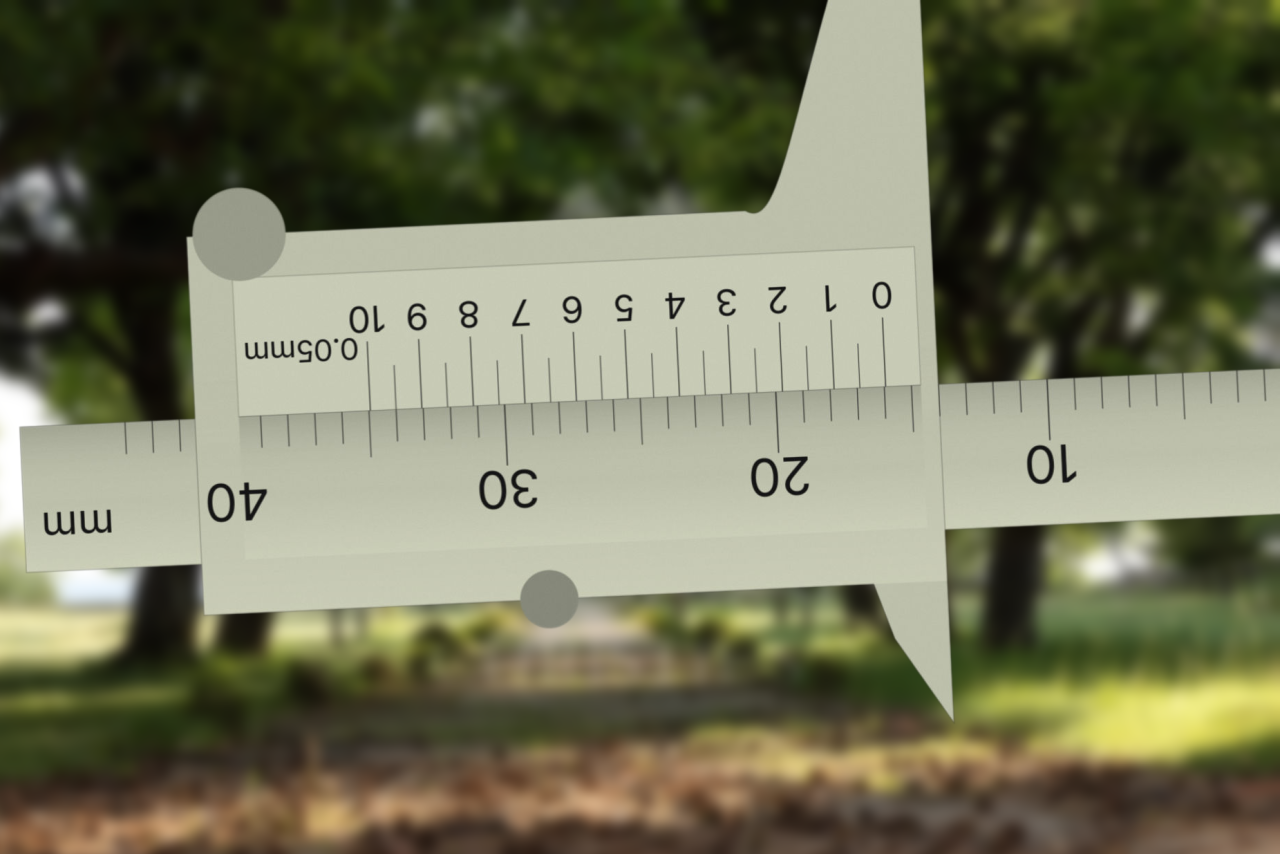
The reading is 15.95
